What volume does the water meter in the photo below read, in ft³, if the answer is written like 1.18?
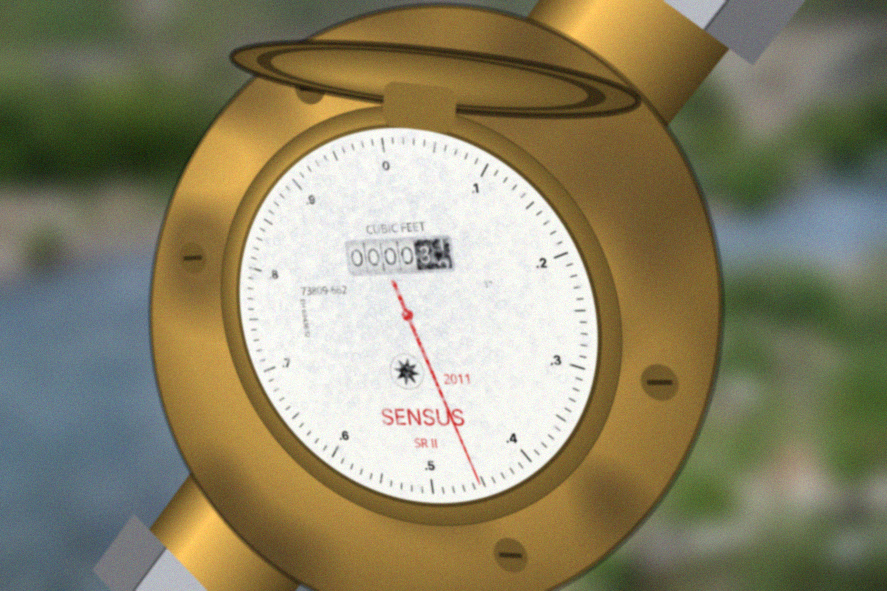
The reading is 31.45
